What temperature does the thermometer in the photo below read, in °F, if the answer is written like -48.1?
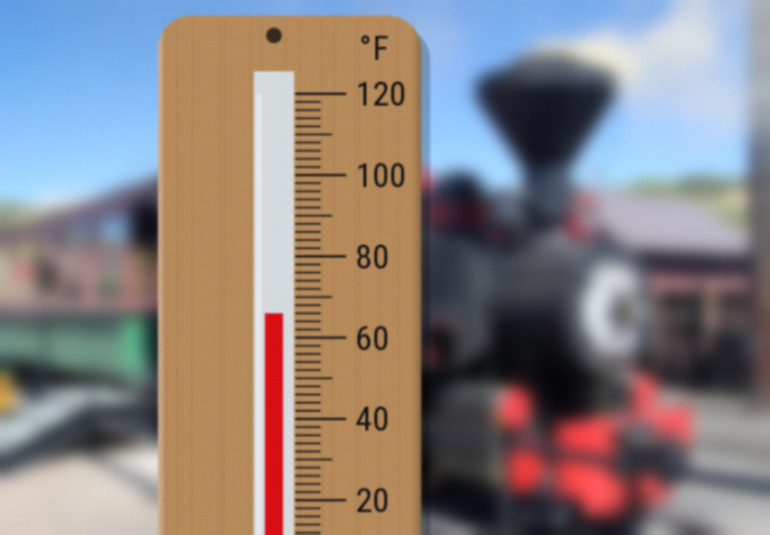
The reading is 66
